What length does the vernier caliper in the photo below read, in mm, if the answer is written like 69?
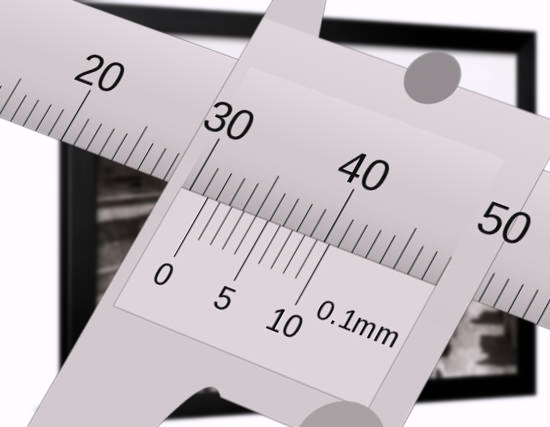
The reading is 31.4
